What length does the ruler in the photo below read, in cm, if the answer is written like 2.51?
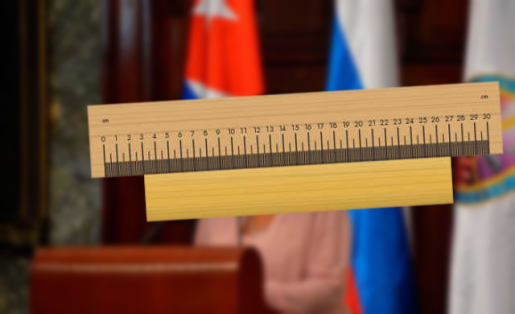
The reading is 24
